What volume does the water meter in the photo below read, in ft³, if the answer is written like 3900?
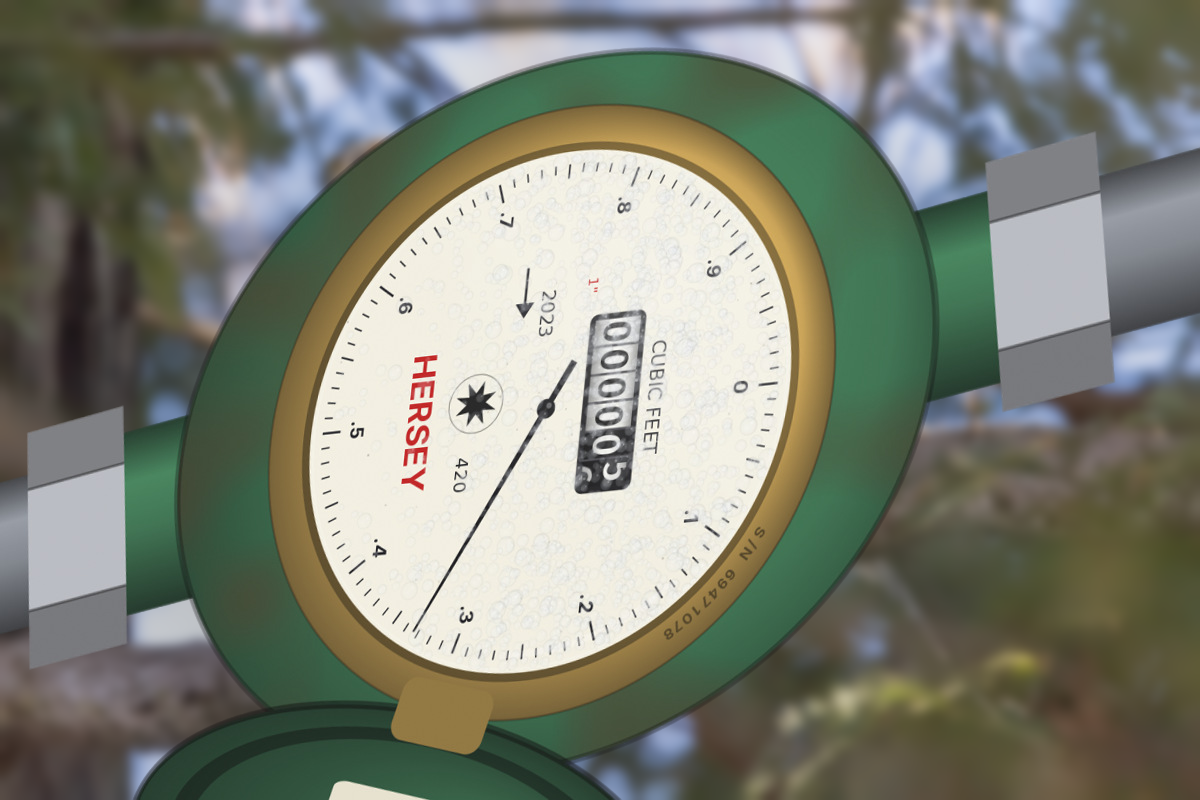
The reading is 5.33
